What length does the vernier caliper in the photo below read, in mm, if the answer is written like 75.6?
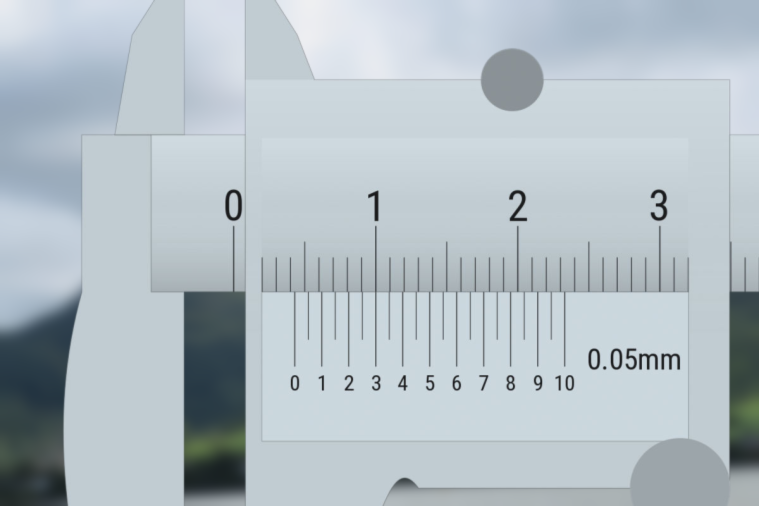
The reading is 4.3
